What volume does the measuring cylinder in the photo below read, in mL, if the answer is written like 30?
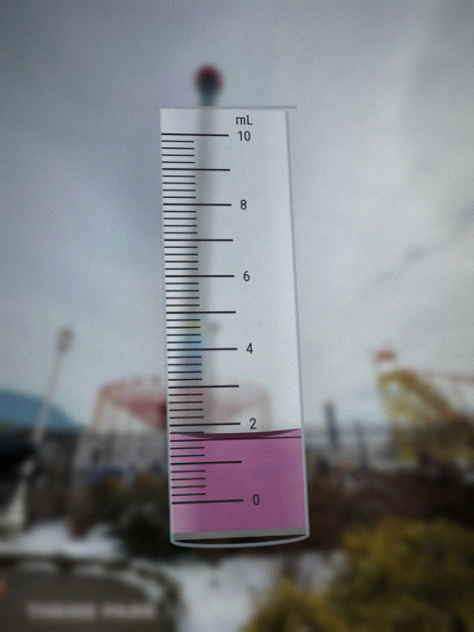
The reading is 1.6
